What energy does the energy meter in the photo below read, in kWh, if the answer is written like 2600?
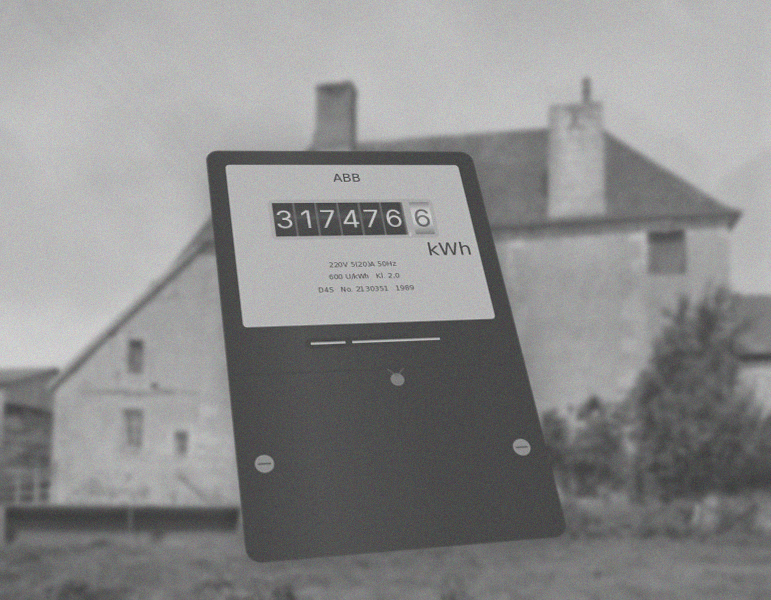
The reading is 317476.6
